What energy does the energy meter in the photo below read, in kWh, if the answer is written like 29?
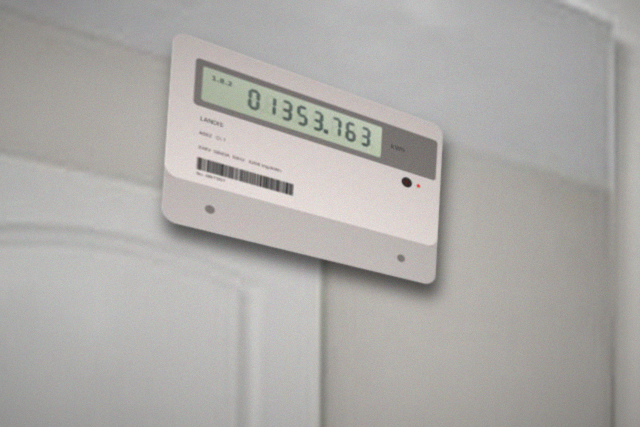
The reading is 1353.763
